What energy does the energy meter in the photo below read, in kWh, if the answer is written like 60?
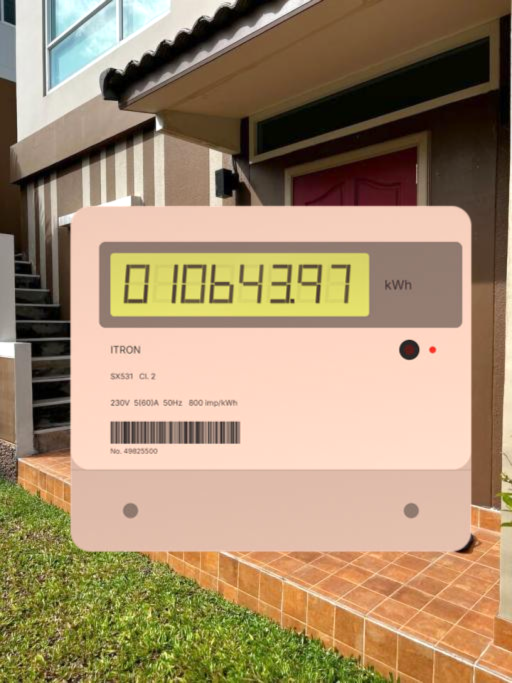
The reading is 10643.97
